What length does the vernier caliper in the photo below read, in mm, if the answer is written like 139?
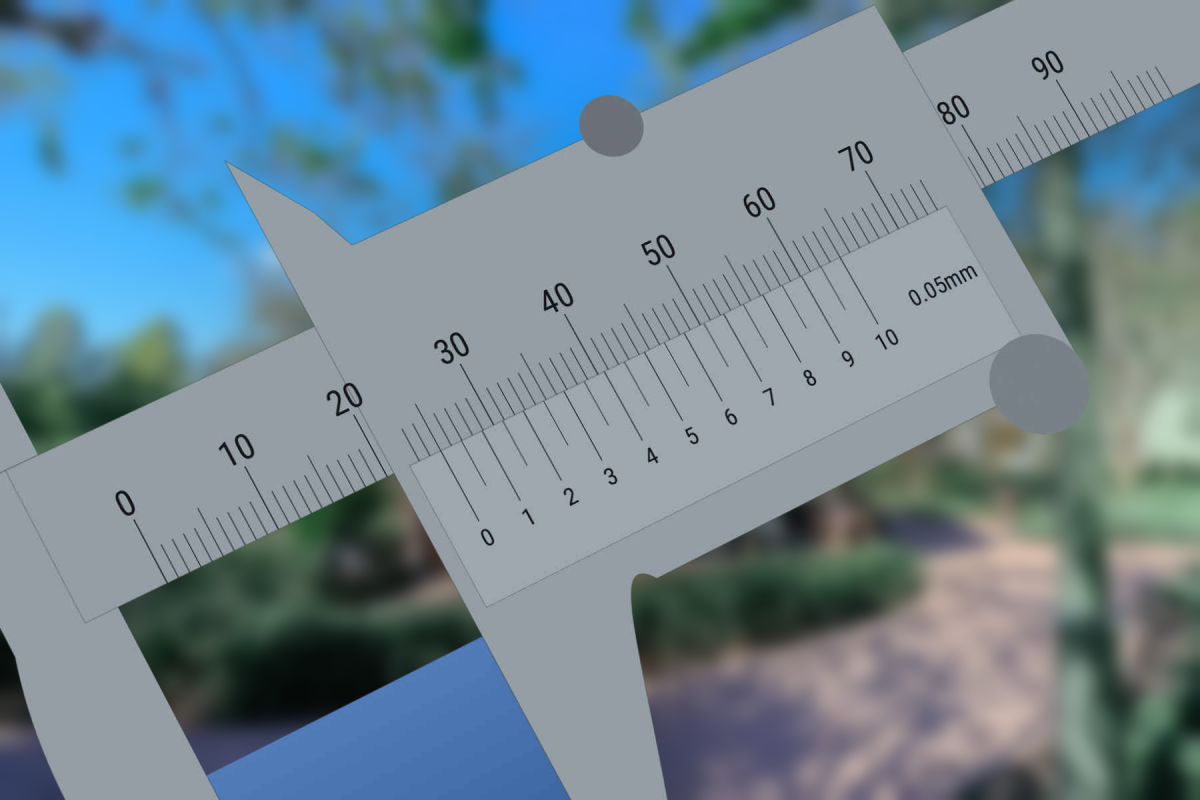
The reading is 25.0
